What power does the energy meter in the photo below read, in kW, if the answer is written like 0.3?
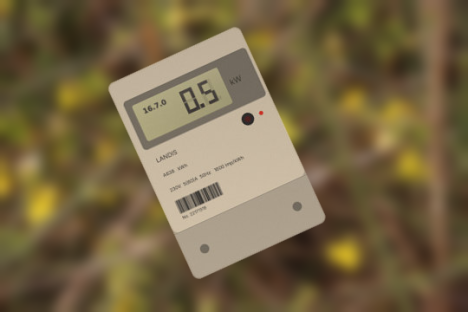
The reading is 0.5
